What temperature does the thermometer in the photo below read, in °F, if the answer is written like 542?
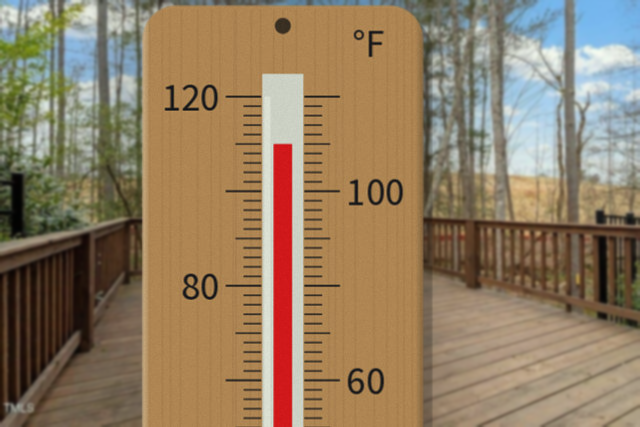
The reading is 110
